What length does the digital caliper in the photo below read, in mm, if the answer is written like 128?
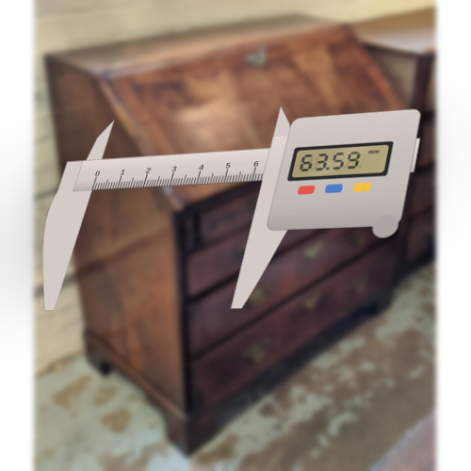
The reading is 63.59
